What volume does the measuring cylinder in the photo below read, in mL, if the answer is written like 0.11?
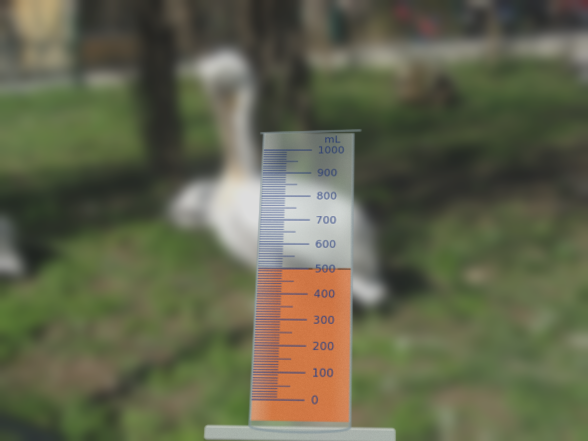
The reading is 500
